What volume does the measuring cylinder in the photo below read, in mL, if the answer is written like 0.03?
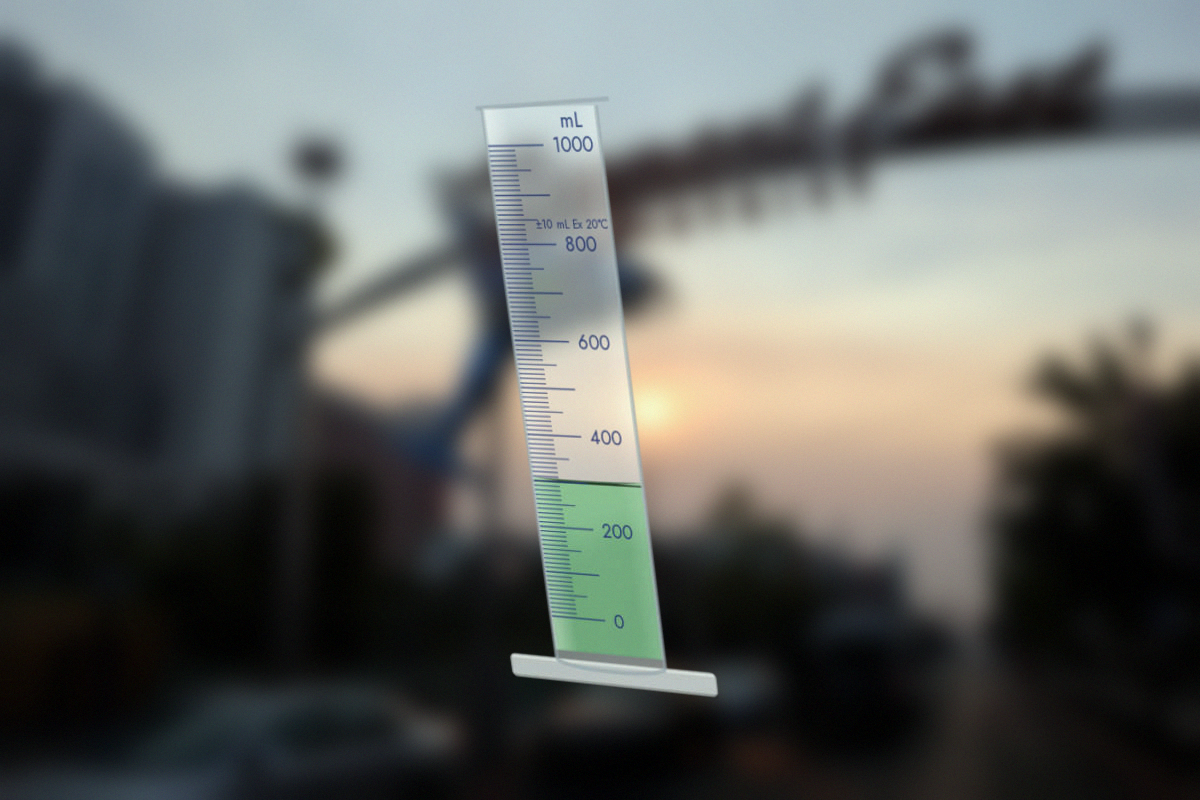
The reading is 300
